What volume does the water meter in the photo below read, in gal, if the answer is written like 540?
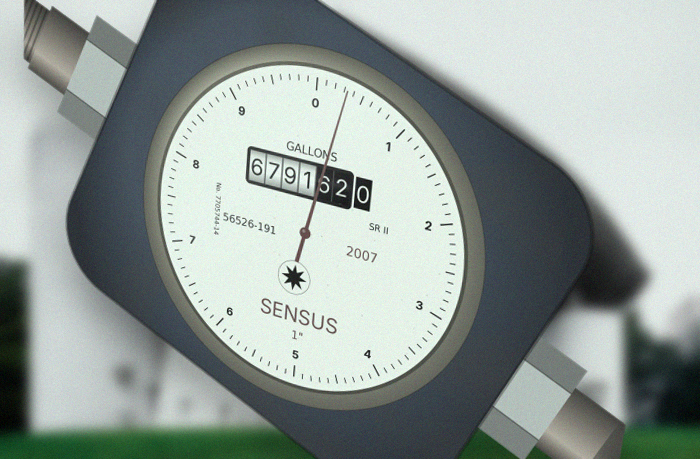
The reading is 6791620.3
